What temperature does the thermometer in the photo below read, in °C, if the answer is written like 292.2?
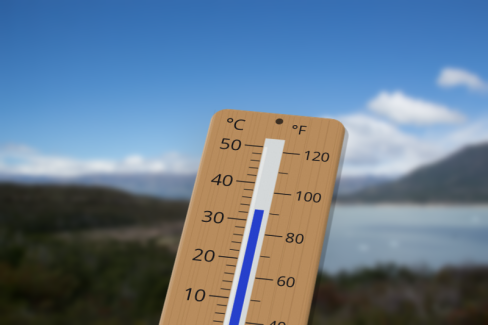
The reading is 33
